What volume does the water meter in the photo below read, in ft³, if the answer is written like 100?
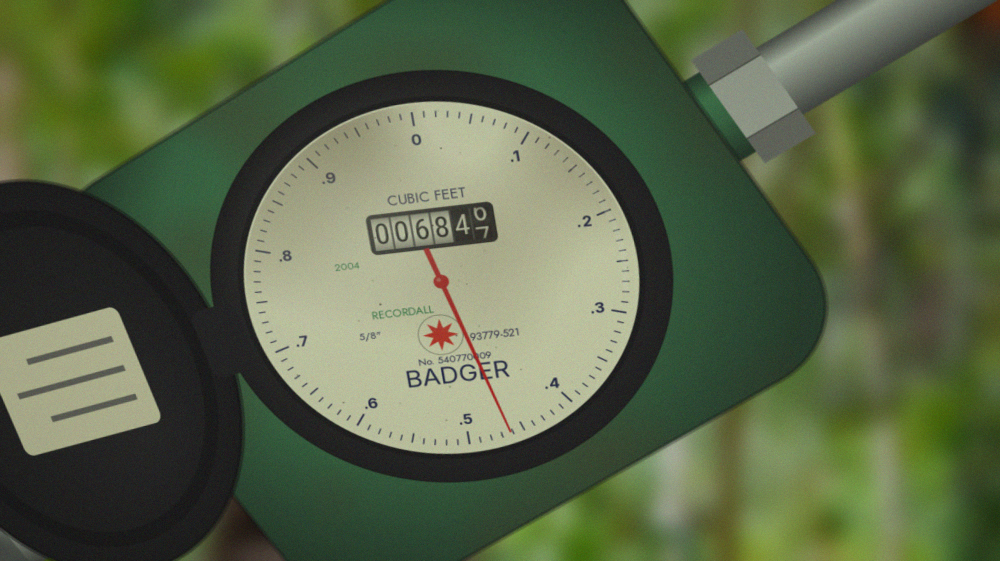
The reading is 6846.46
